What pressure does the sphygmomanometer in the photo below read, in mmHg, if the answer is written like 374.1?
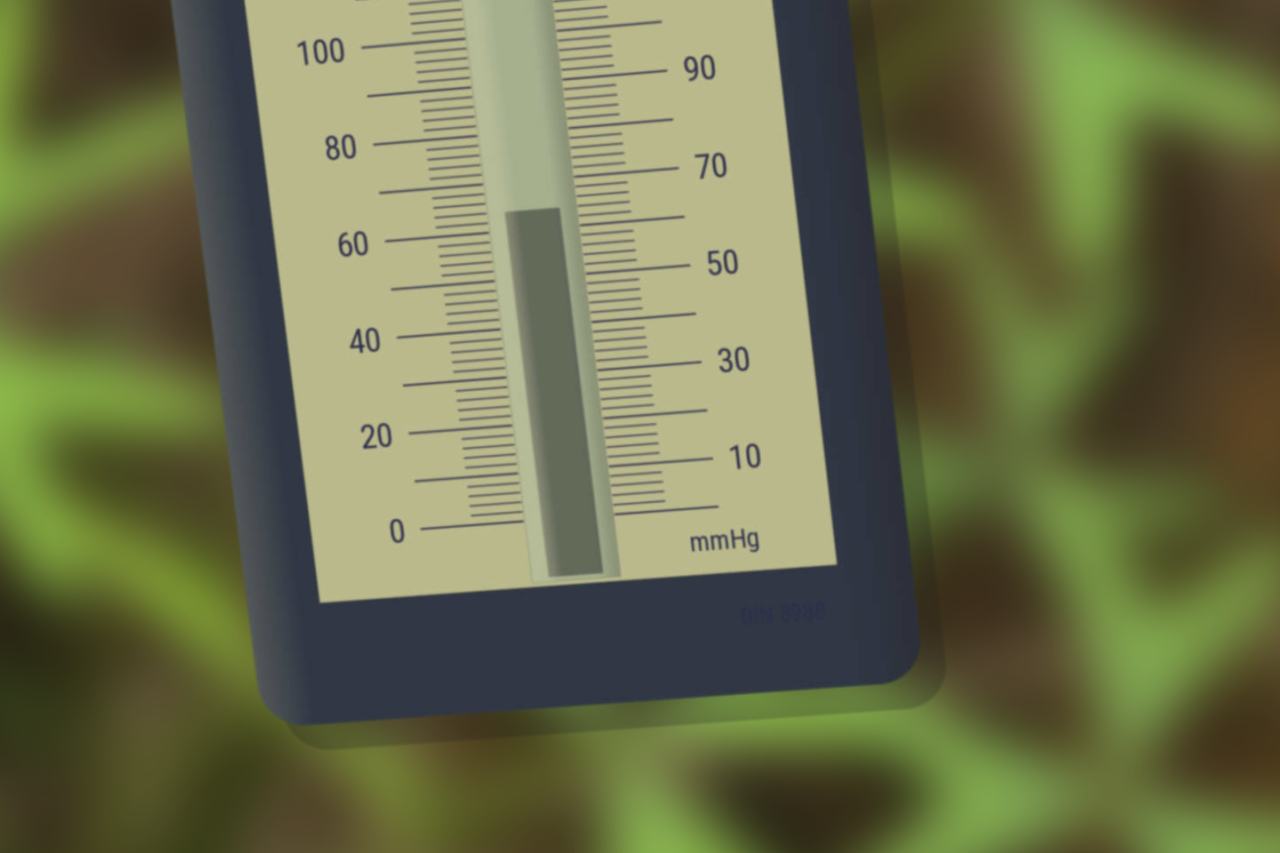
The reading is 64
